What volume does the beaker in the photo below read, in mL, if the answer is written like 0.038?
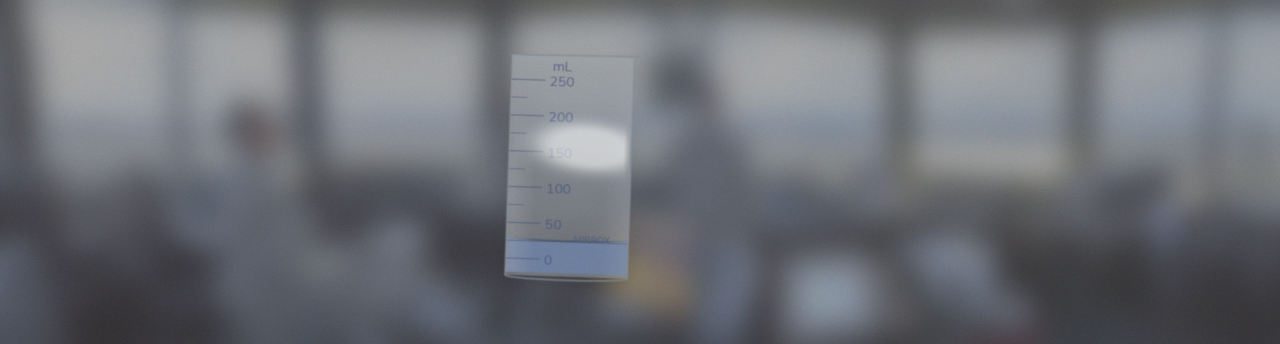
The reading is 25
